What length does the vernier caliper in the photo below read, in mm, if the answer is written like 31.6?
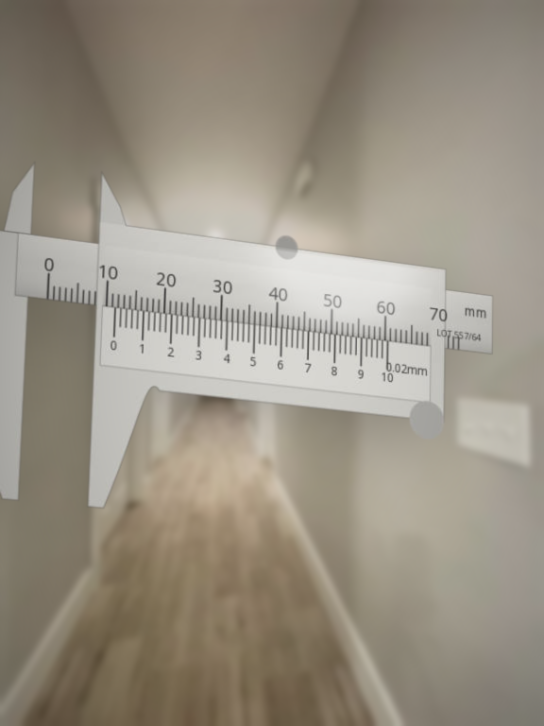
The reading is 11.5
